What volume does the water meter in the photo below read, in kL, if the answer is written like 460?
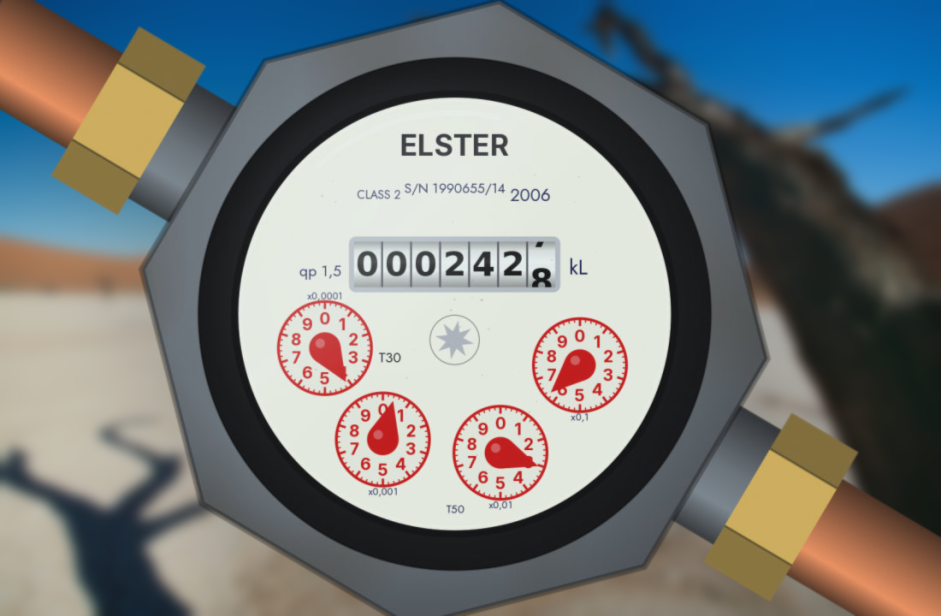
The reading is 2427.6304
